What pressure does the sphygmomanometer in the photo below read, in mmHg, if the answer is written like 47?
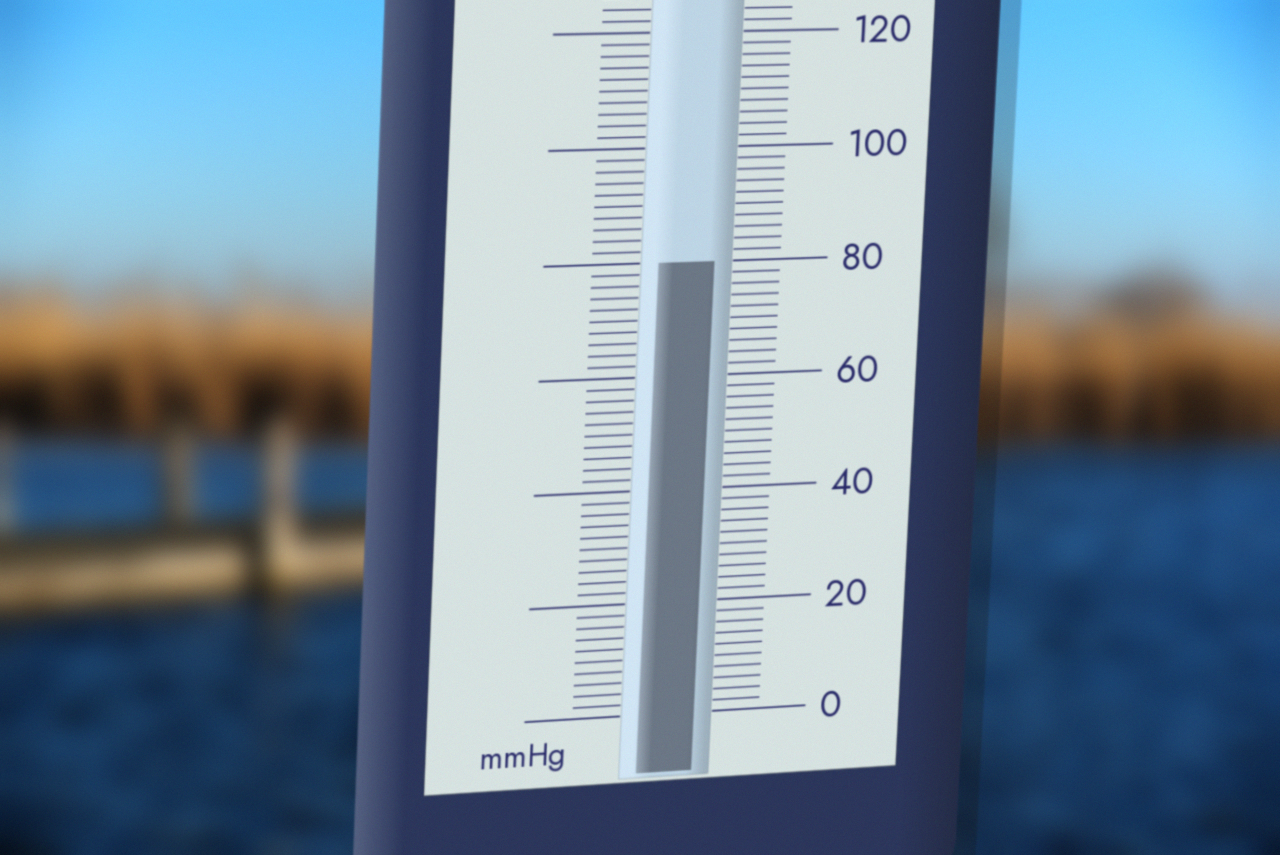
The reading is 80
